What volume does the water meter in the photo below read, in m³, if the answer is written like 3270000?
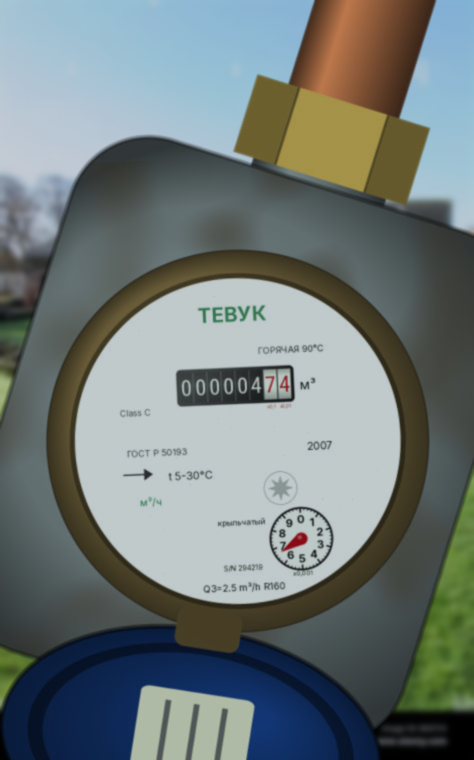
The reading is 4.746
